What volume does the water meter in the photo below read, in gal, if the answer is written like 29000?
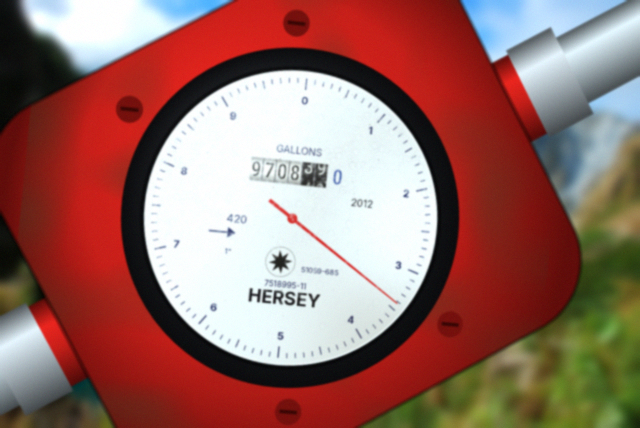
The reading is 9708393.4
